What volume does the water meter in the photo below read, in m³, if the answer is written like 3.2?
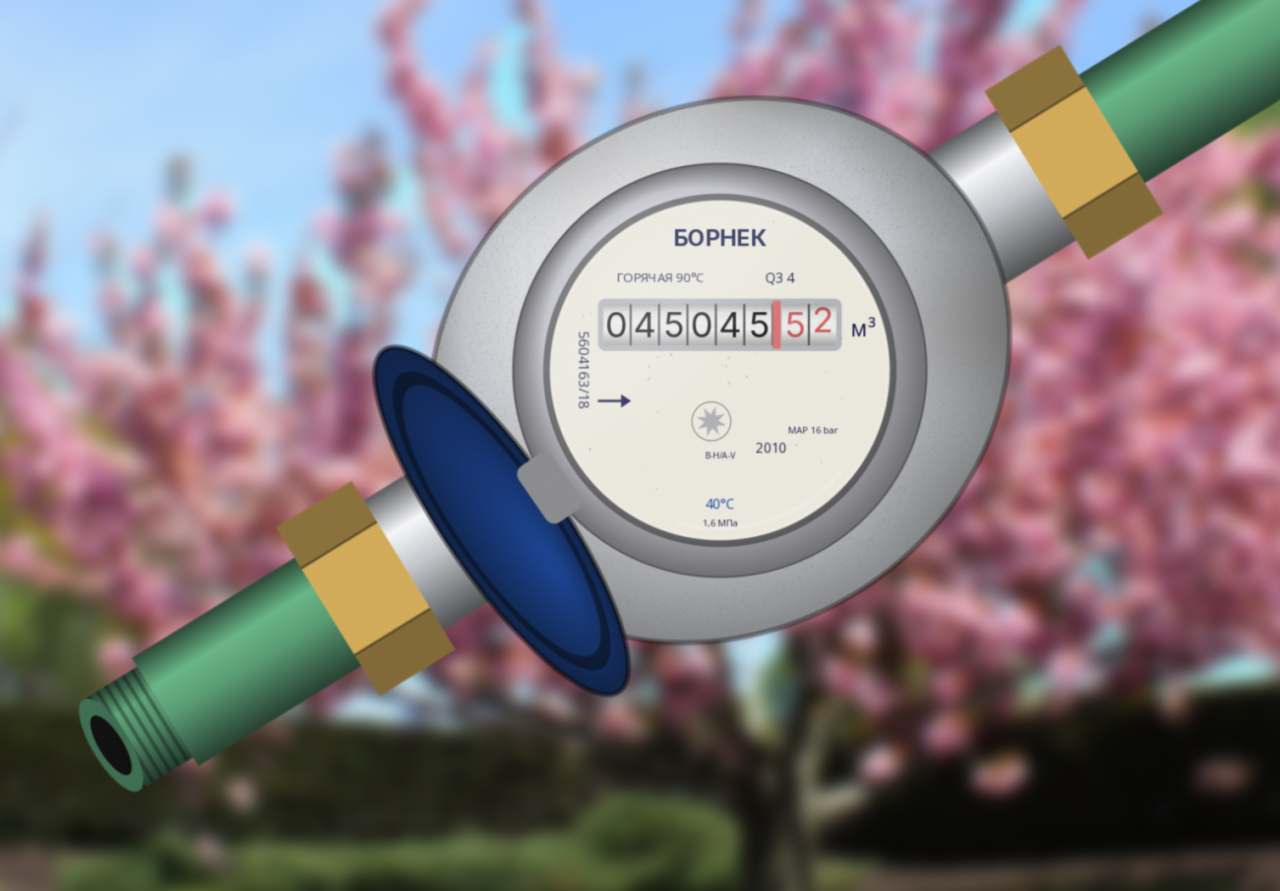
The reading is 45045.52
